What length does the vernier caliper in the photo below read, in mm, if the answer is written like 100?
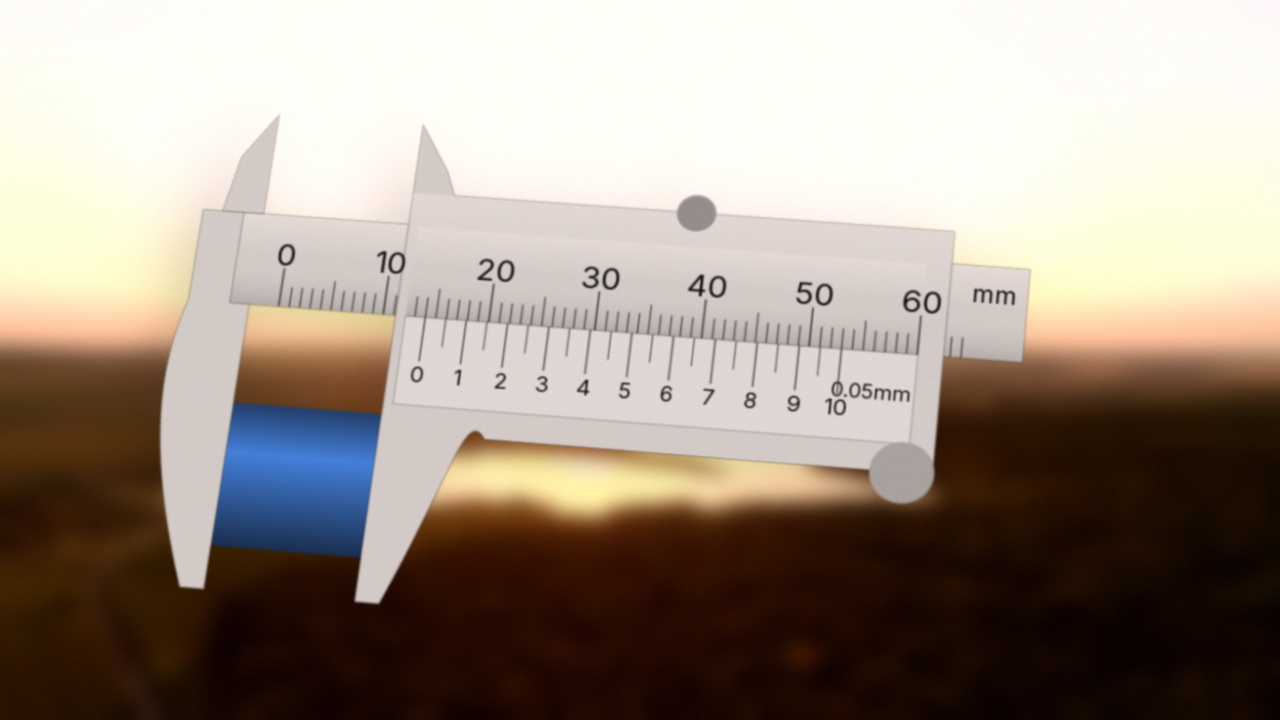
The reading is 14.0
